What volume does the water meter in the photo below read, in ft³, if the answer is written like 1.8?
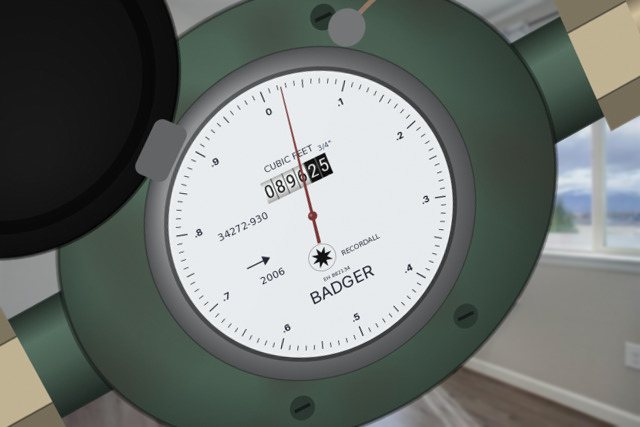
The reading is 89625.02
